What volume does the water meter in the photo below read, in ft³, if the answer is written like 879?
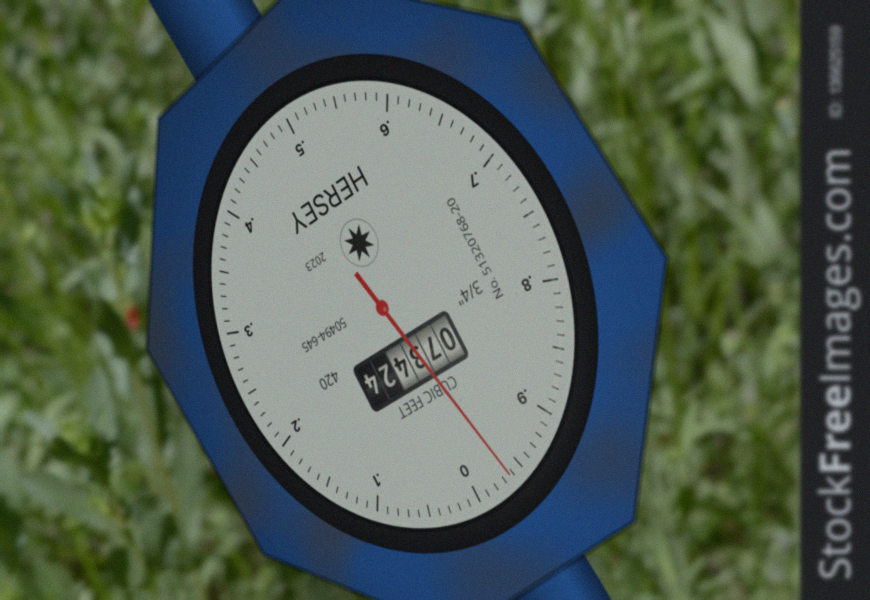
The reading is 73423.96
